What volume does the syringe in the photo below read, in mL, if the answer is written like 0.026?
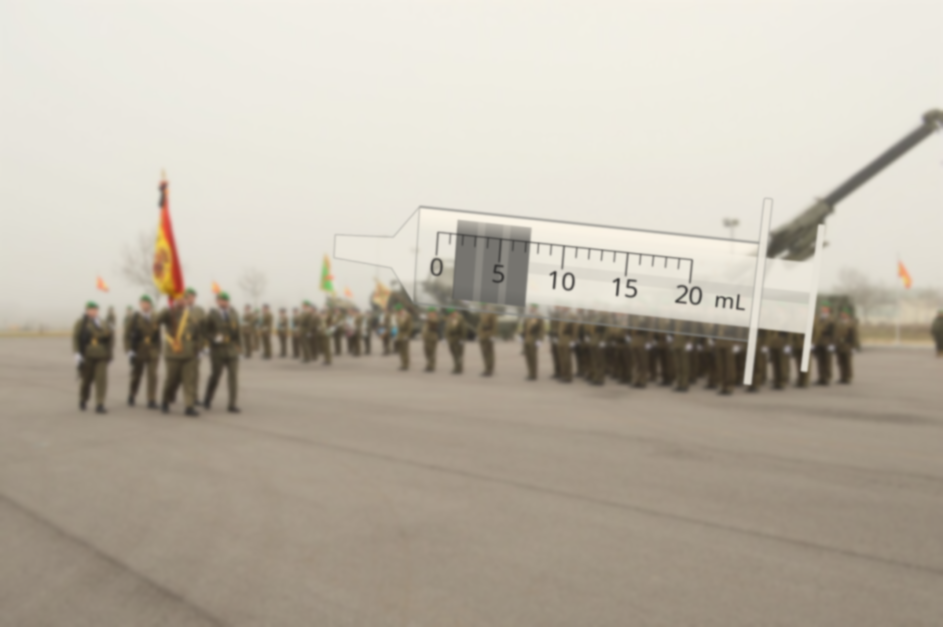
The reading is 1.5
